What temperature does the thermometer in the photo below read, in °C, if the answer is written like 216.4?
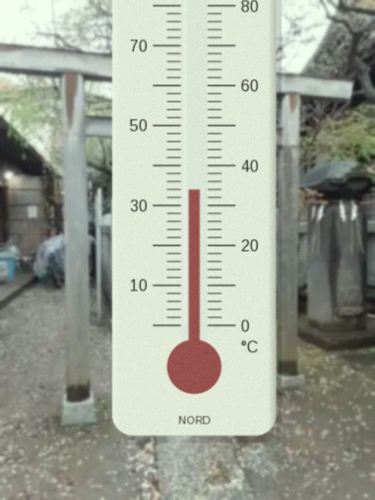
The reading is 34
